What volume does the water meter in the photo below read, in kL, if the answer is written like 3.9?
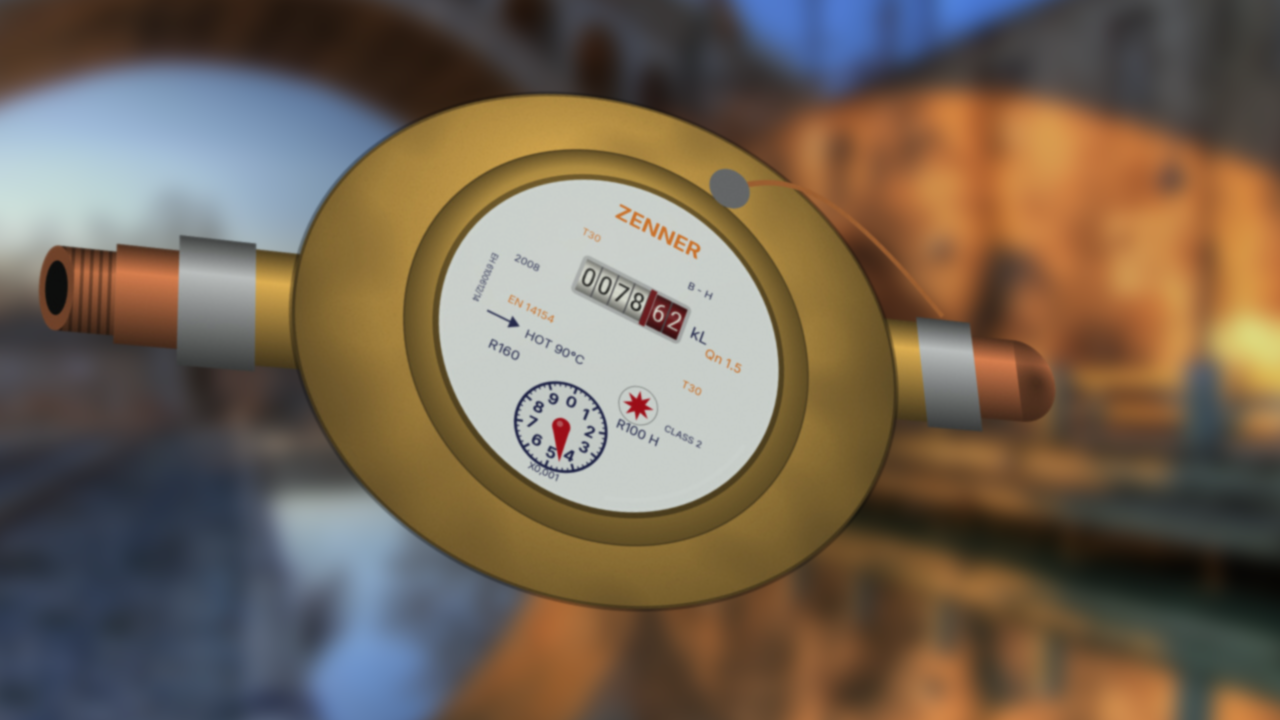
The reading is 78.624
